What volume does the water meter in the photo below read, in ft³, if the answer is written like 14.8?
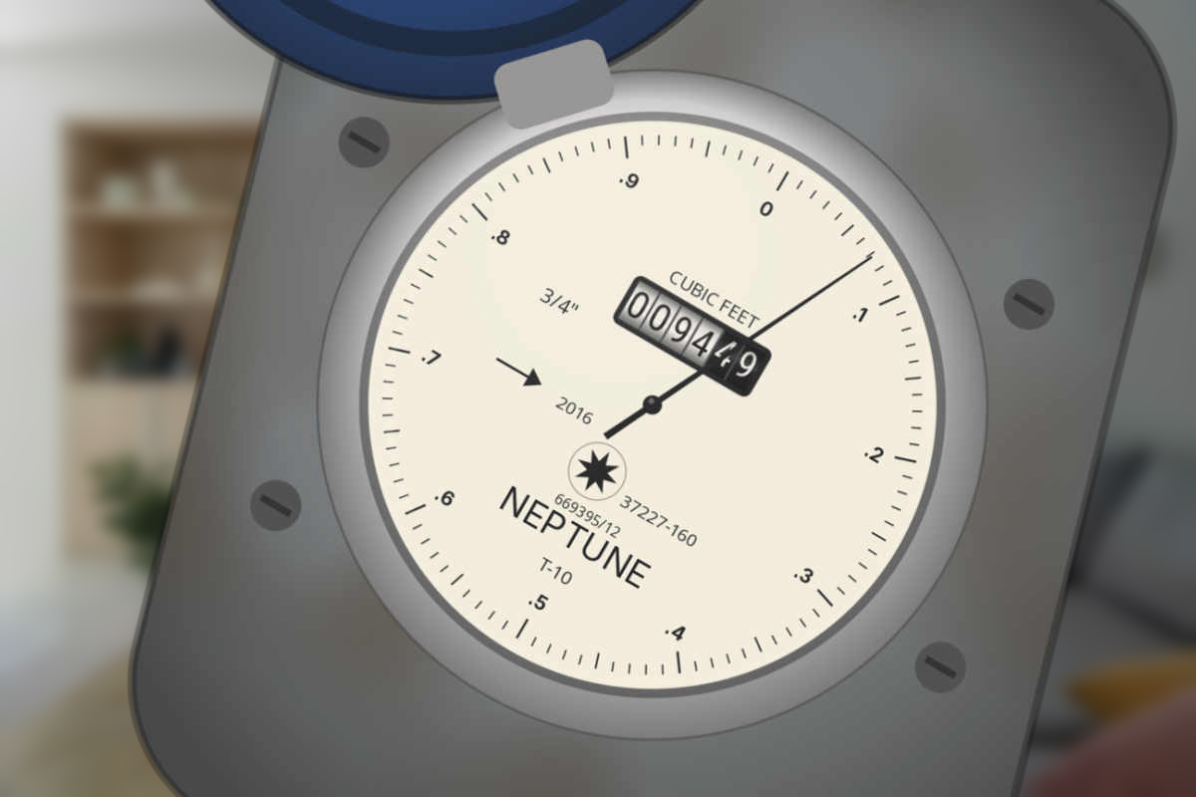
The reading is 9449.07
